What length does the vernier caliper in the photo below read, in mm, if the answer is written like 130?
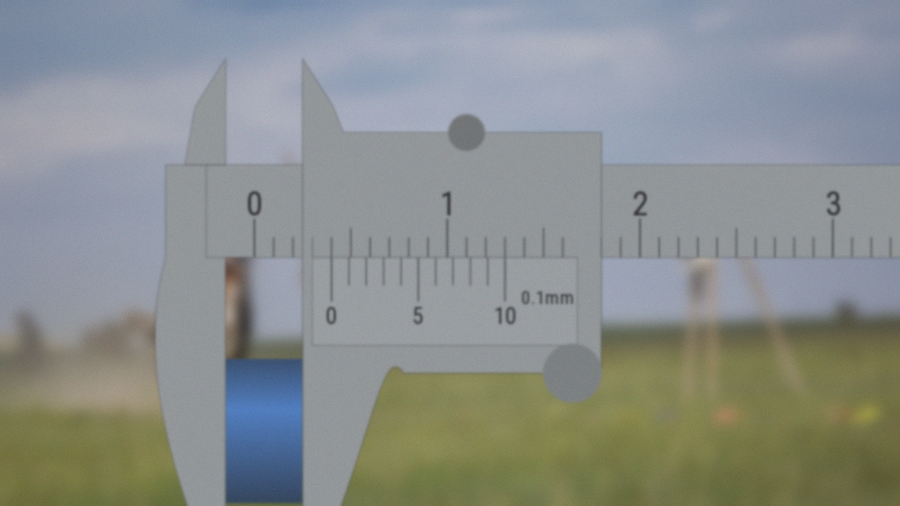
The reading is 4.0
